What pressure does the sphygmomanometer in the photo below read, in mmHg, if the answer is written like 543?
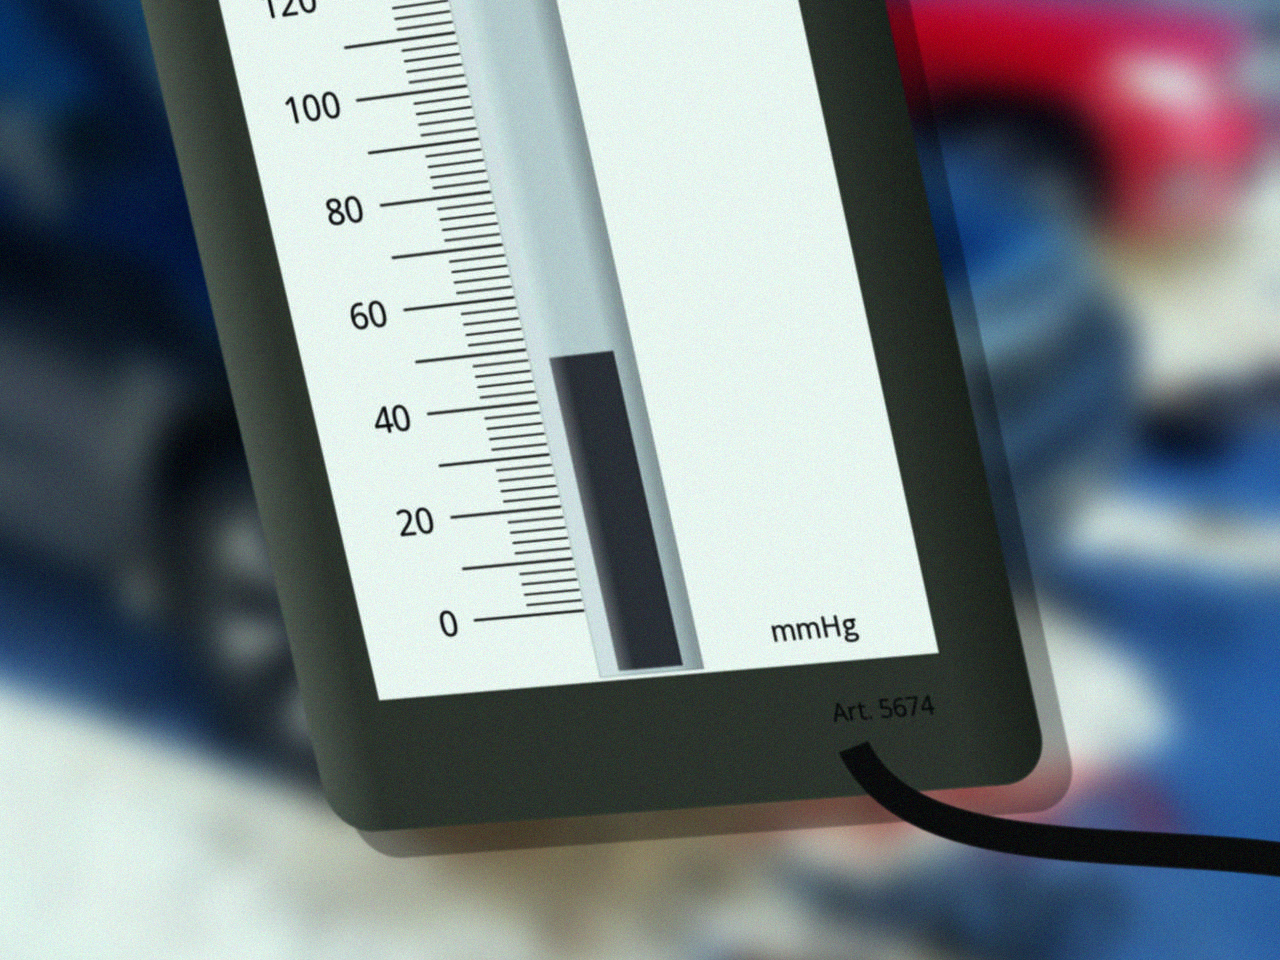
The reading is 48
